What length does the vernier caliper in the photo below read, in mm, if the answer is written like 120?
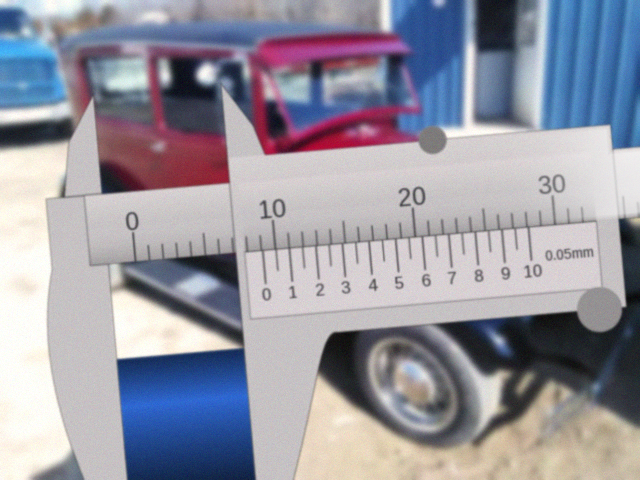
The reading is 9.1
